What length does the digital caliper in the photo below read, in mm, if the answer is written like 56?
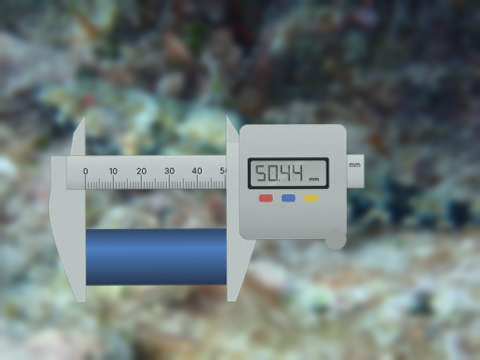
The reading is 50.44
